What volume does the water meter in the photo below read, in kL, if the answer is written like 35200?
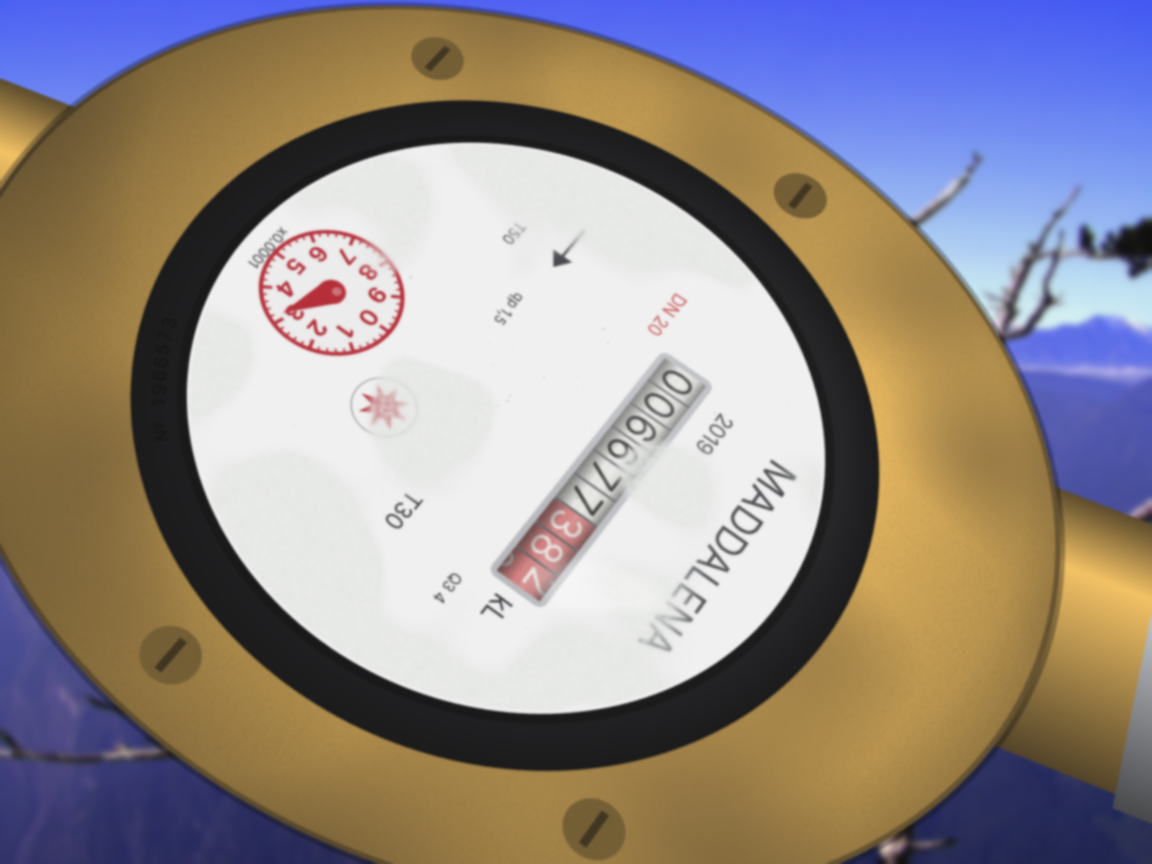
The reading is 6677.3823
